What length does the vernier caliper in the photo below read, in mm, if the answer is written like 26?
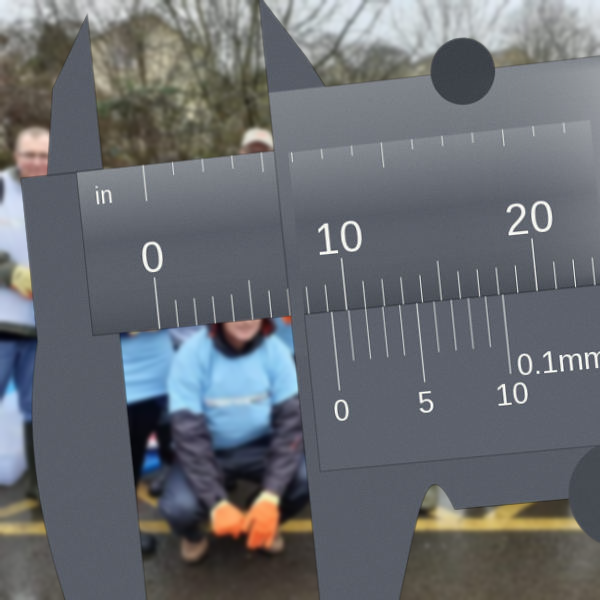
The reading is 9.2
